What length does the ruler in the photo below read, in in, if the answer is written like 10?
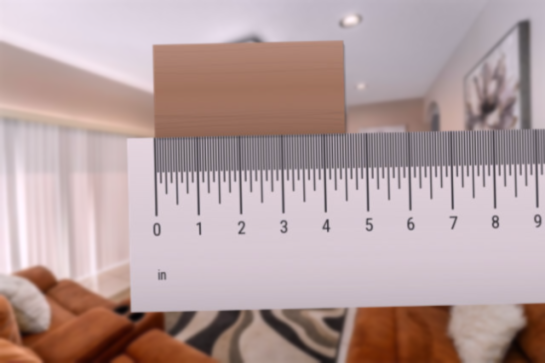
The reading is 4.5
